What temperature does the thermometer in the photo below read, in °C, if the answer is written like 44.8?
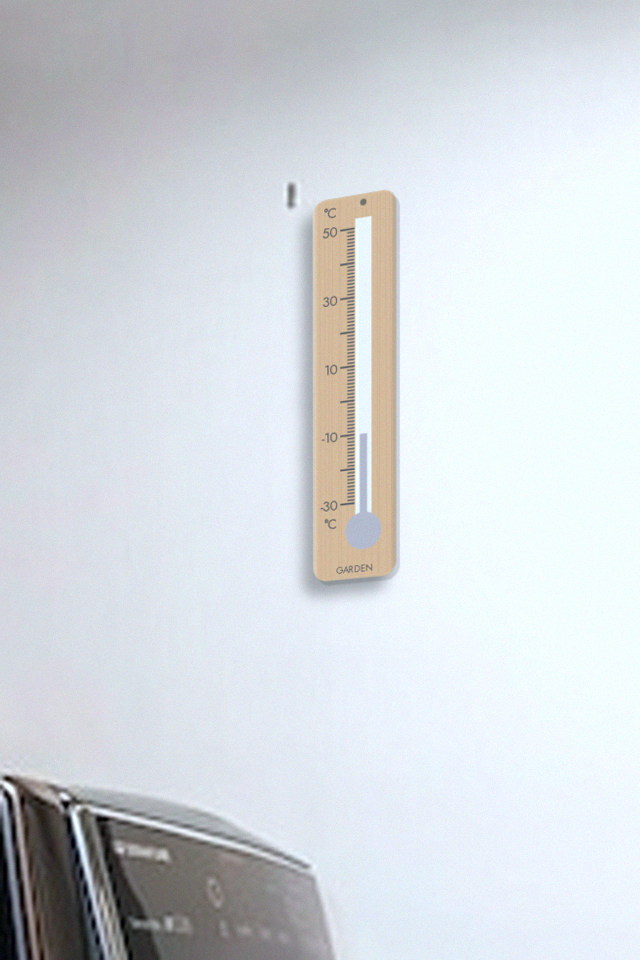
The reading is -10
